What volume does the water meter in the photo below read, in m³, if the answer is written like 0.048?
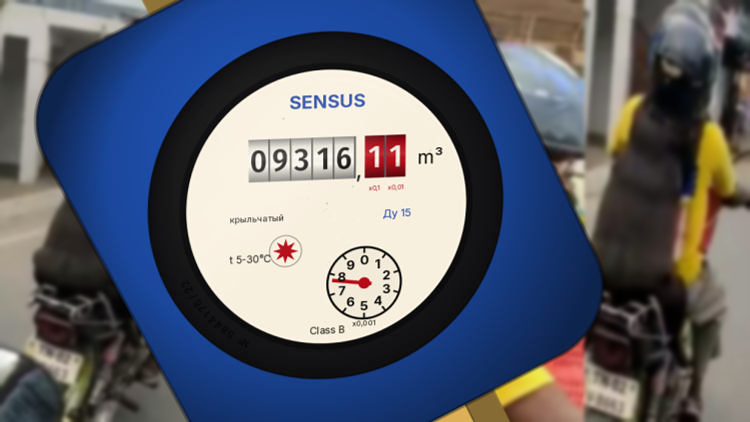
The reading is 9316.117
